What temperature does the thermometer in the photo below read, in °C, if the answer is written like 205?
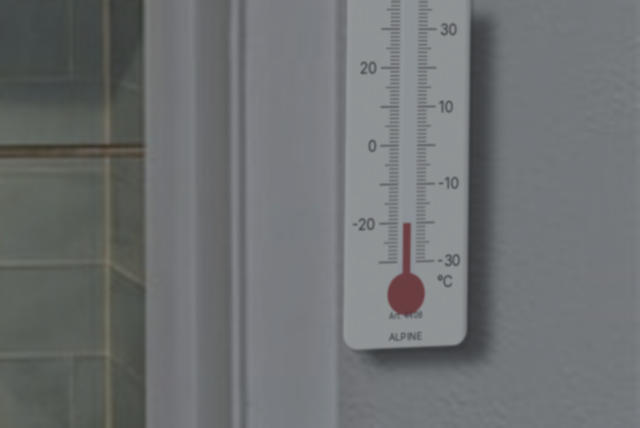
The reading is -20
